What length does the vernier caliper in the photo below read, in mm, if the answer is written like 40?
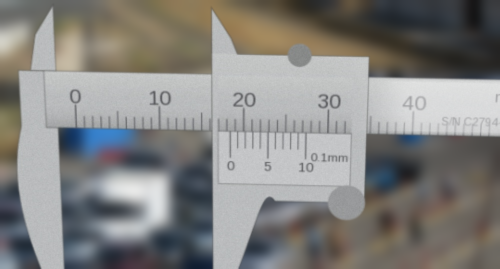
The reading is 18.4
